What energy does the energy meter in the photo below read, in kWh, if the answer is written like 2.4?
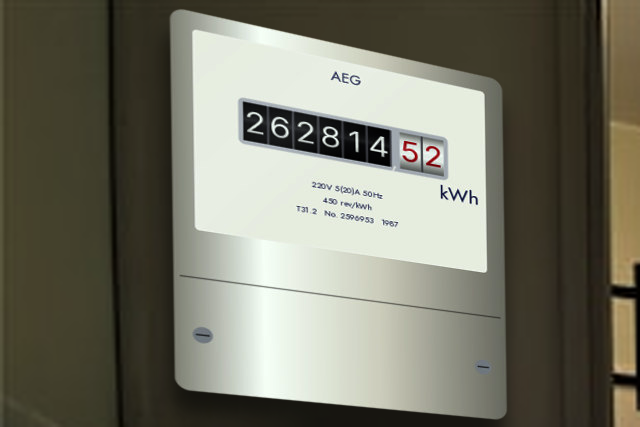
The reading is 262814.52
